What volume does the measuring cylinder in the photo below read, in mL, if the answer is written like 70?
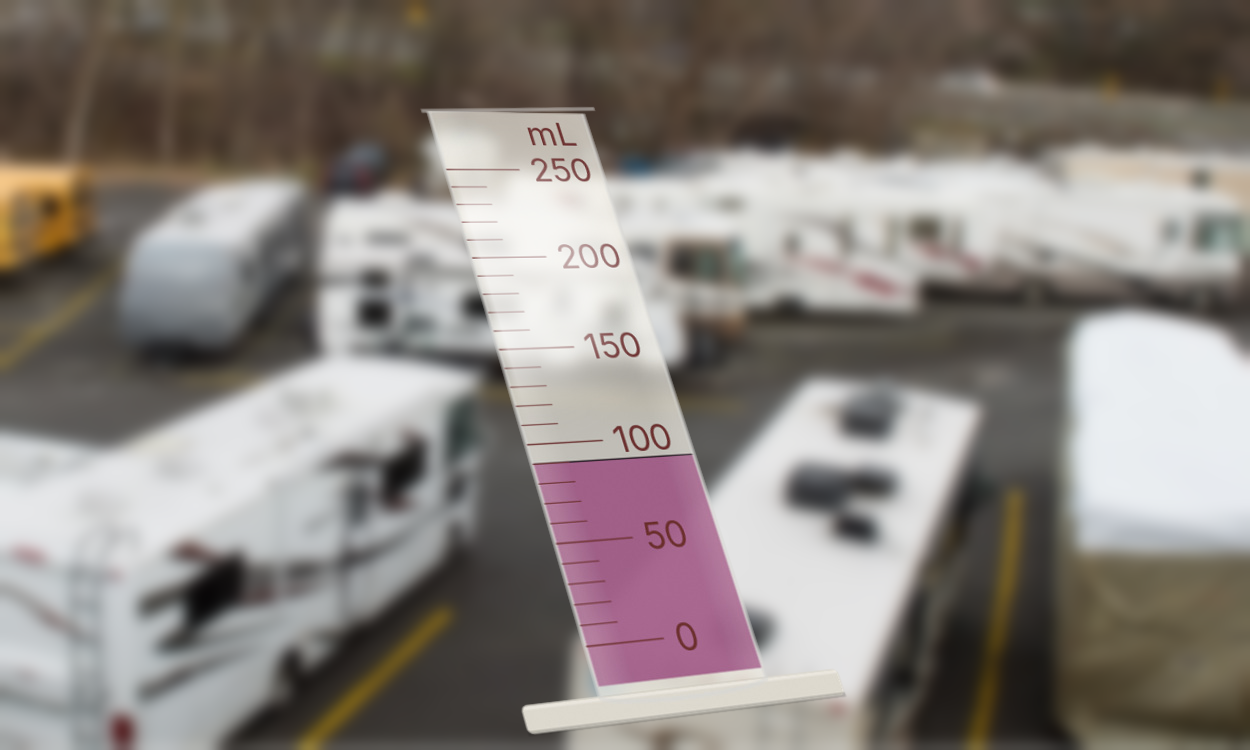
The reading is 90
